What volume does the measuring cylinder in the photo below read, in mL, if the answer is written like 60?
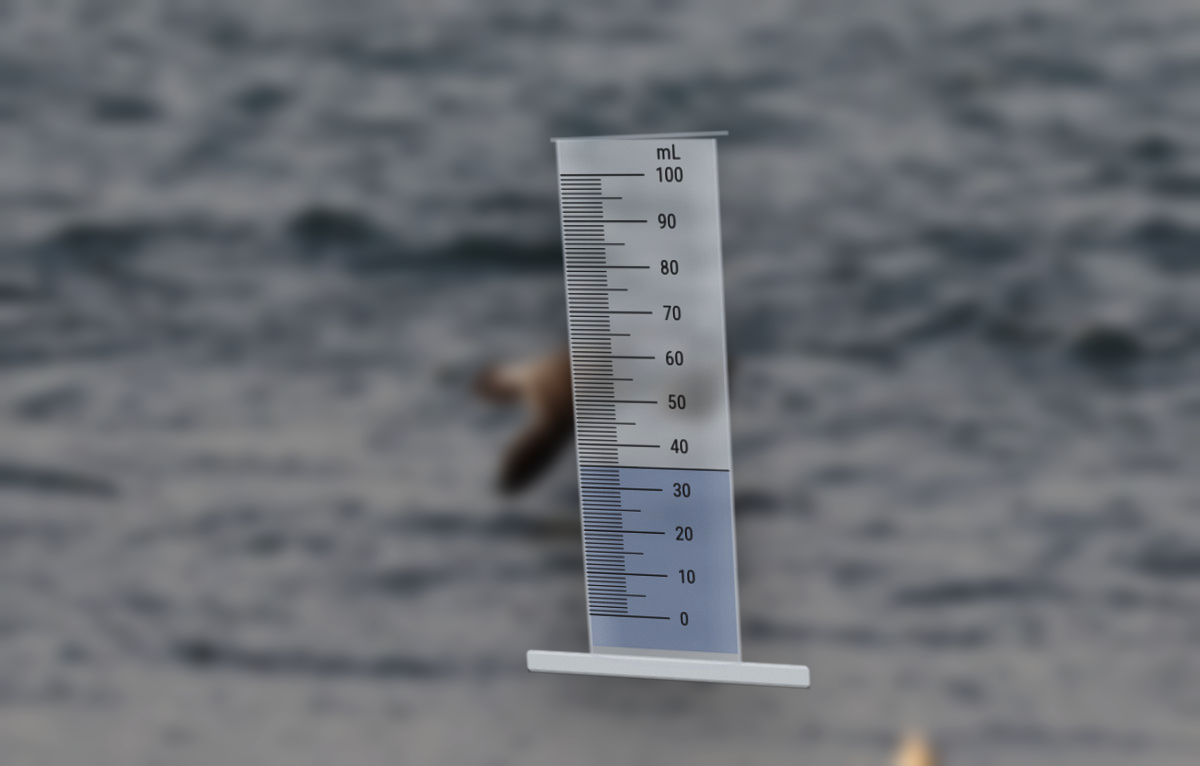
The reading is 35
